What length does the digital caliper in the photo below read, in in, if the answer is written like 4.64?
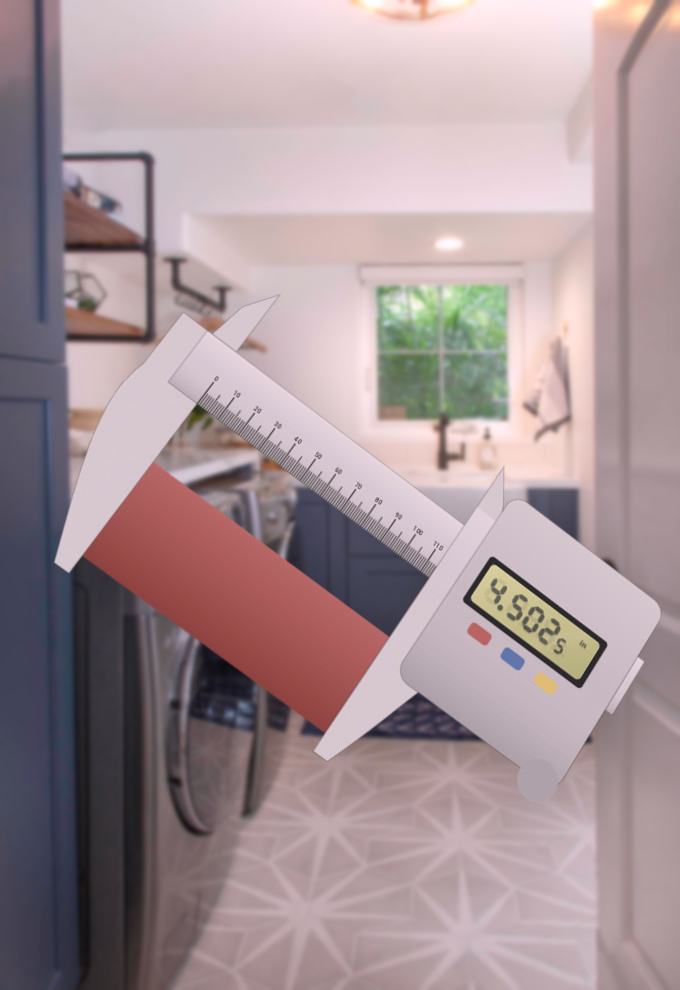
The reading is 4.5025
